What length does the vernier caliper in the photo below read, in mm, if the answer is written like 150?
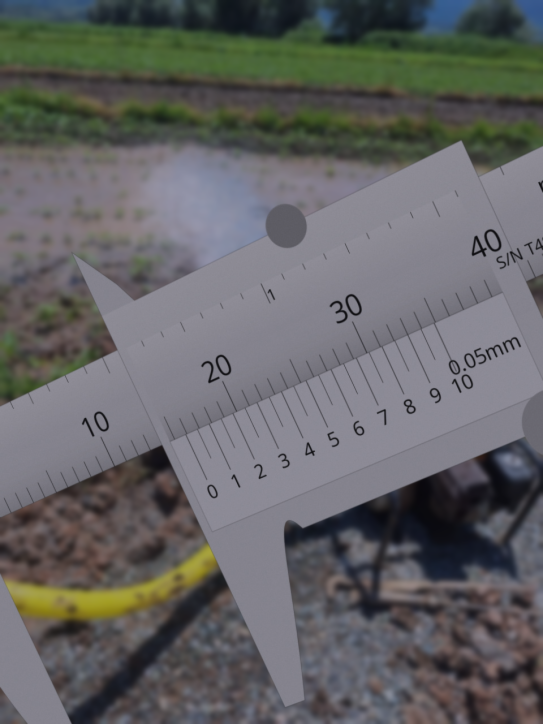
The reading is 15.9
